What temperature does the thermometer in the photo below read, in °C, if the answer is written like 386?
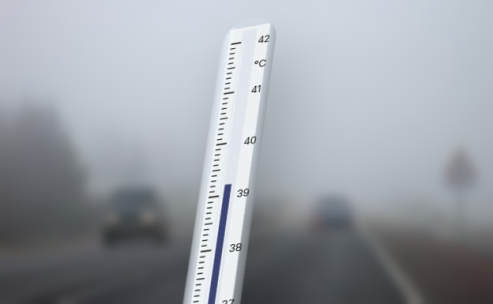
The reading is 39.2
